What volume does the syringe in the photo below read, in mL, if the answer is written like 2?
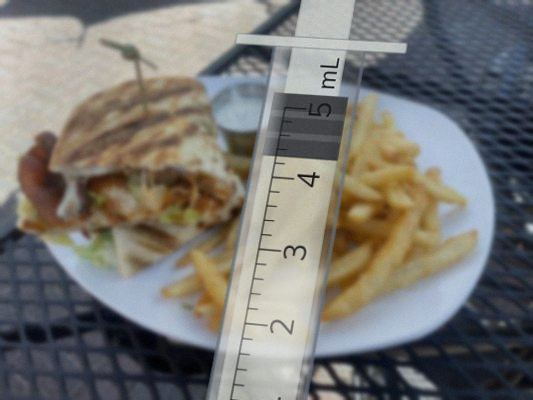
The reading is 4.3
